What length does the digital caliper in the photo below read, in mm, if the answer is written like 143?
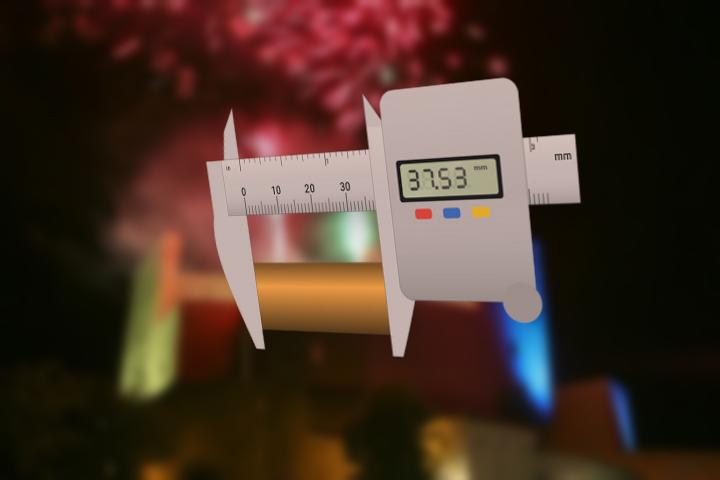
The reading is 37.53
